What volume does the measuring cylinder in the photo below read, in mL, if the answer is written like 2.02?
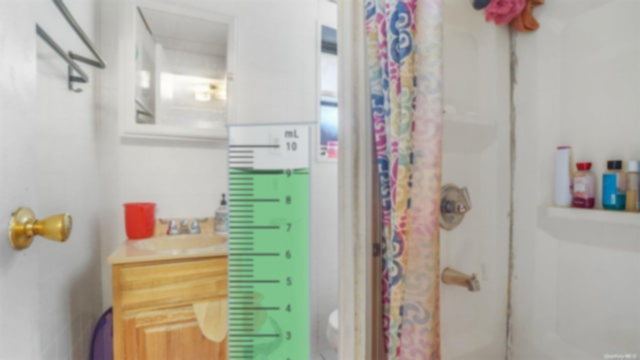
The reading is 9
